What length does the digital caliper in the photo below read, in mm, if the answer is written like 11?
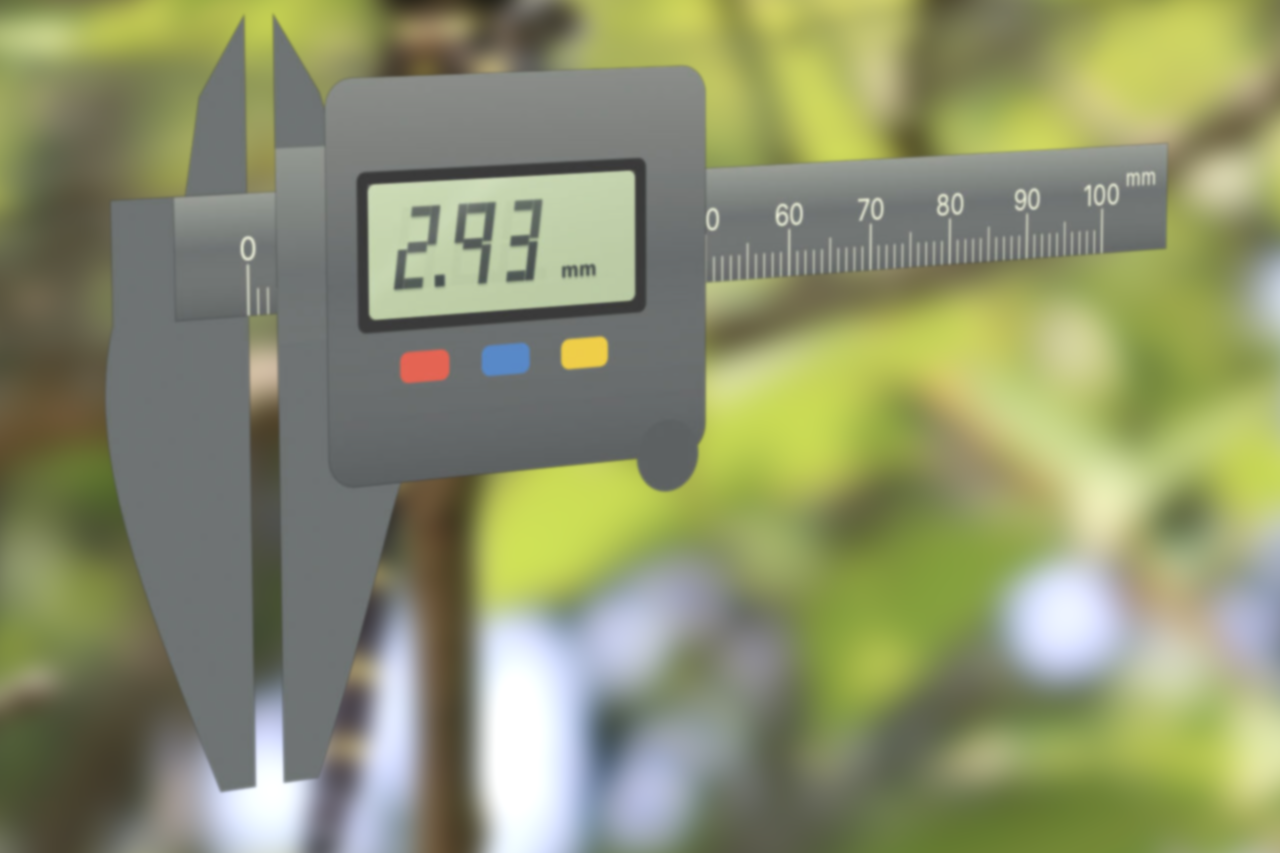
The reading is 2.93
